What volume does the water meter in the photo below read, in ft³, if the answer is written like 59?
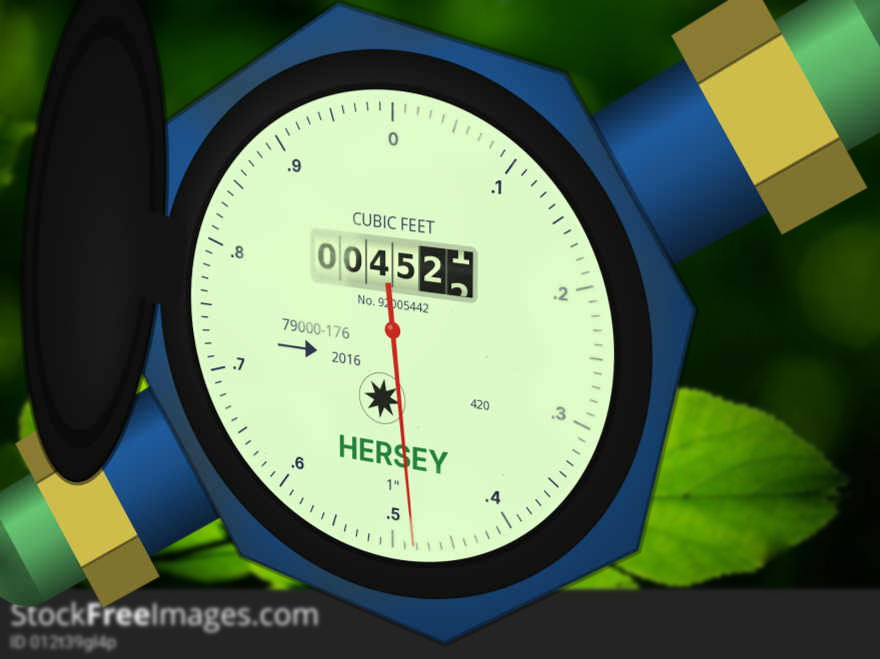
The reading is 4521.48
